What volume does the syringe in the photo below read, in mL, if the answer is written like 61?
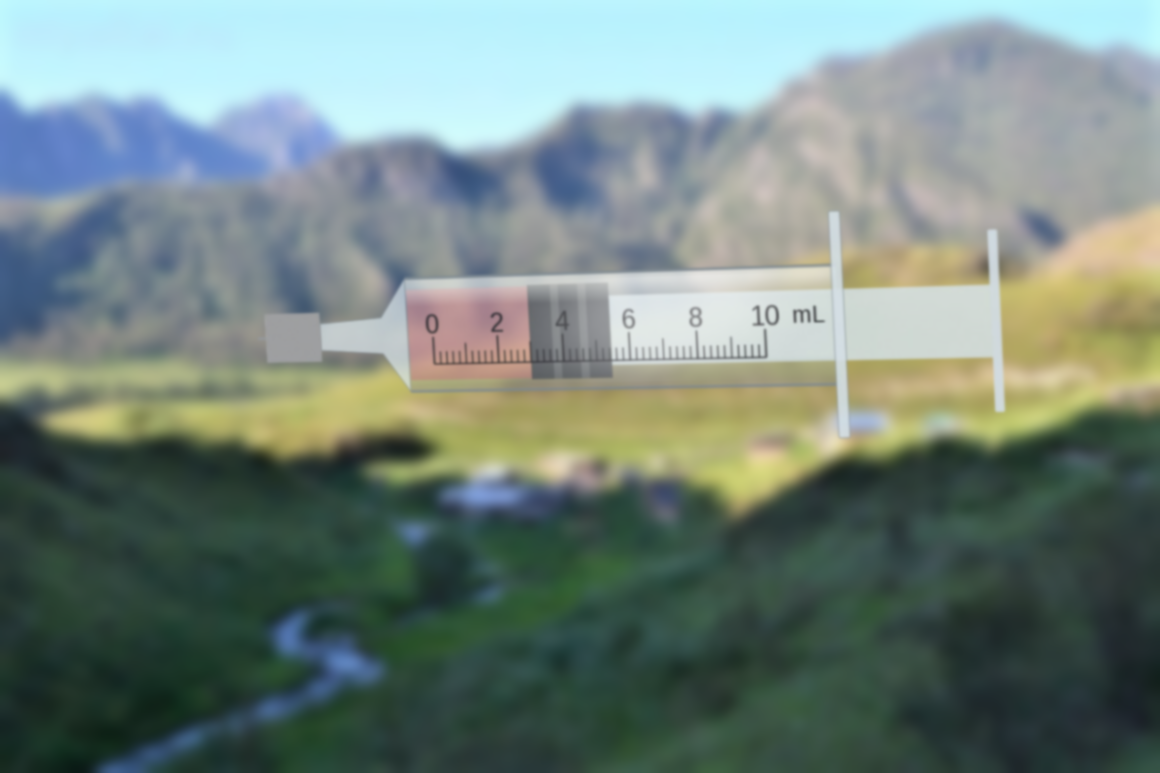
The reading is 3
